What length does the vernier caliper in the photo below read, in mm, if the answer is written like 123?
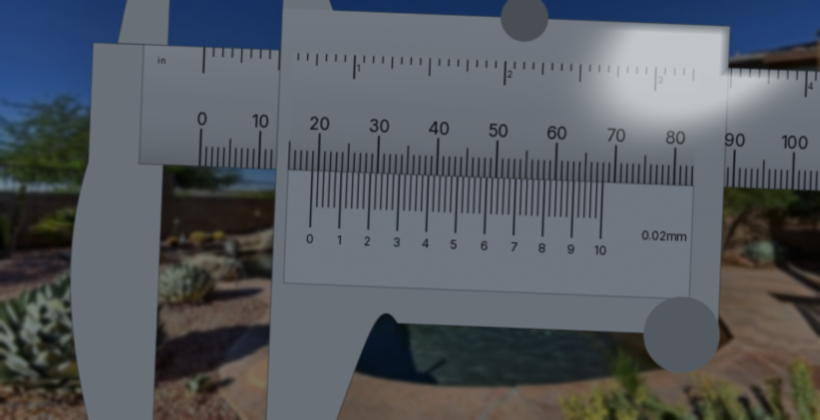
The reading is 19.0
